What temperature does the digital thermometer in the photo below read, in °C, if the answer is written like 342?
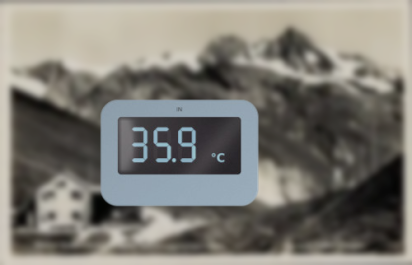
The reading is 35.9
